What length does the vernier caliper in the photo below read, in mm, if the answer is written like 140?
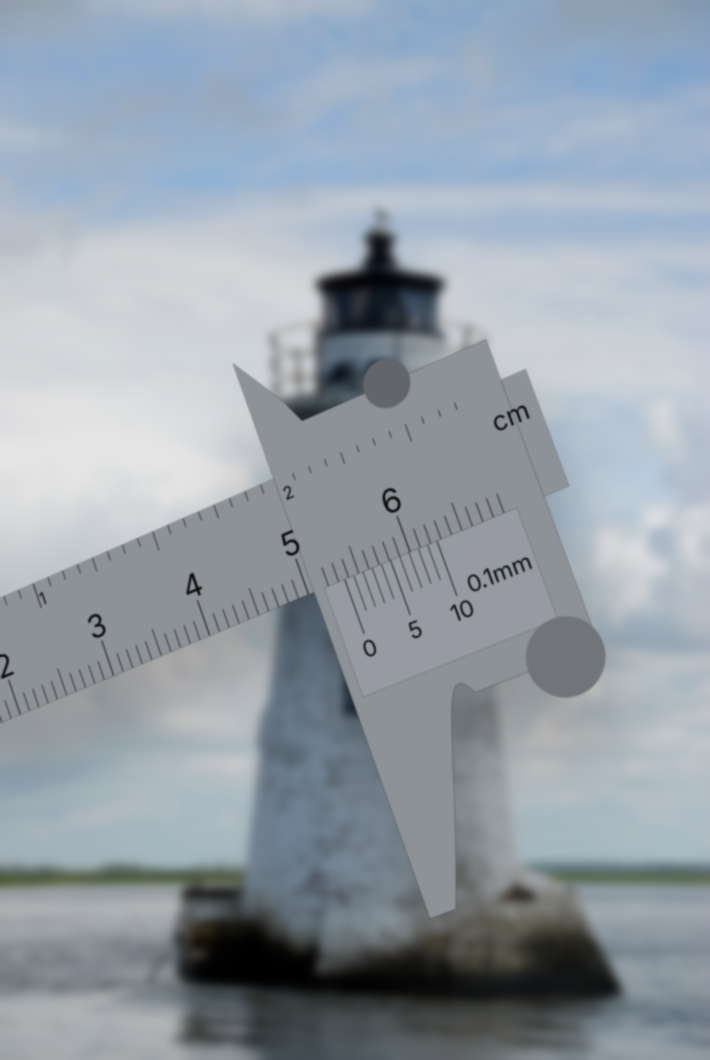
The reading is 53.6
